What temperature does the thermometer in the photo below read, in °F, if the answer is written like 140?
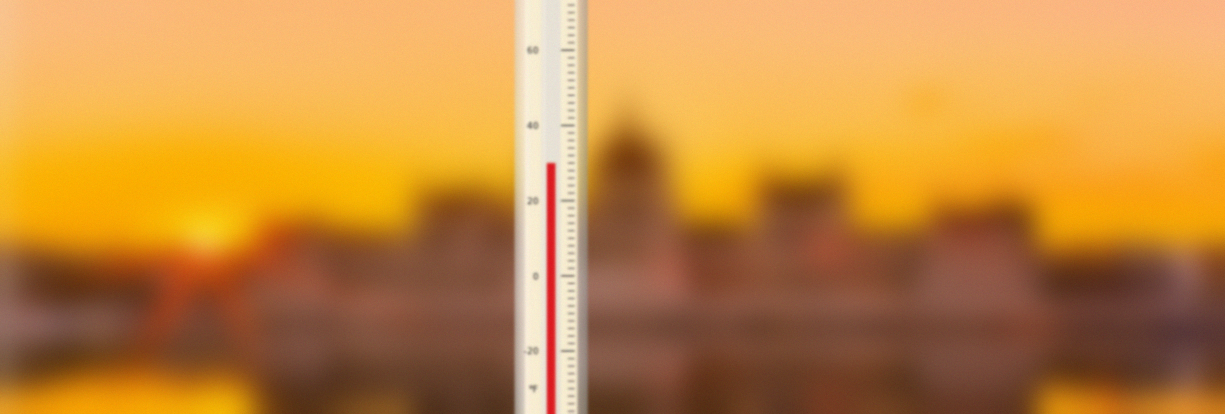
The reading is 30
